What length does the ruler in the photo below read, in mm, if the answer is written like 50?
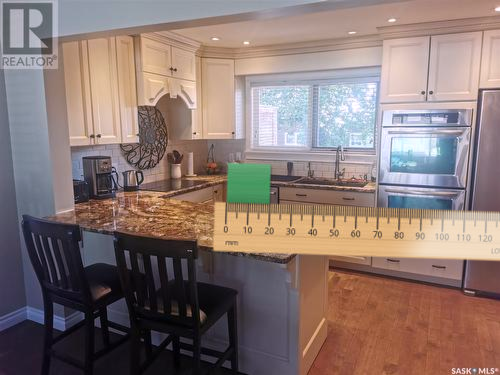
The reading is 20
